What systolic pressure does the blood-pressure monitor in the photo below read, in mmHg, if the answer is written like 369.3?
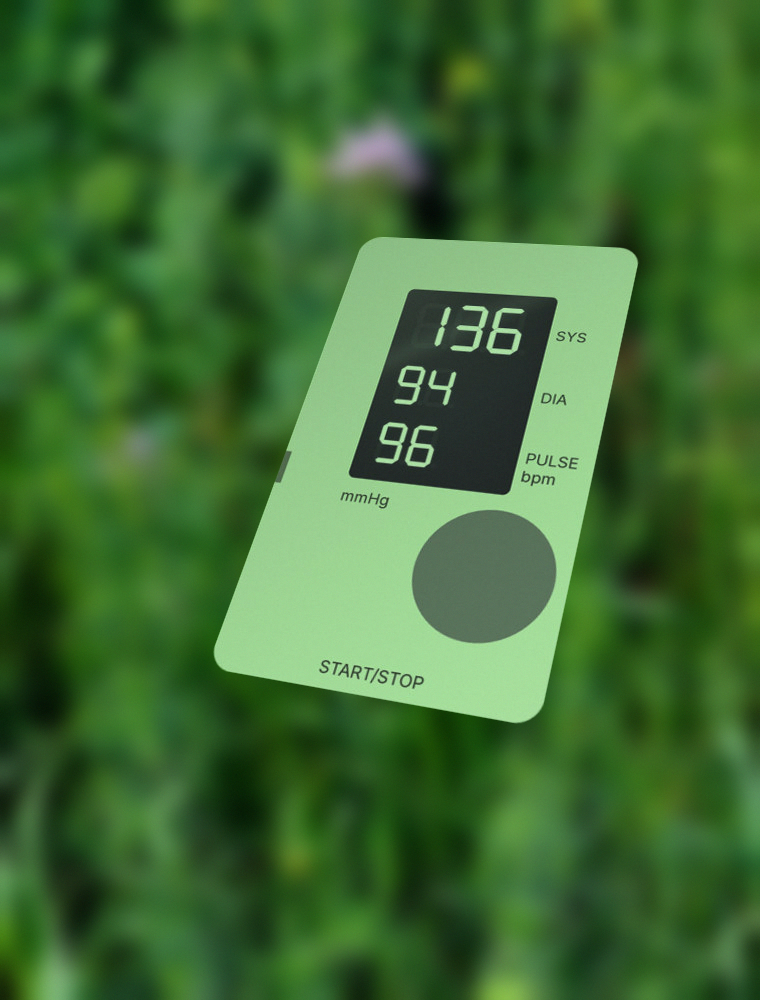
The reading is 136
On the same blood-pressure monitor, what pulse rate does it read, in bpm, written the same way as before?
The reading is 96
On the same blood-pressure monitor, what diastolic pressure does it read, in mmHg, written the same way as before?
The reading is 94
